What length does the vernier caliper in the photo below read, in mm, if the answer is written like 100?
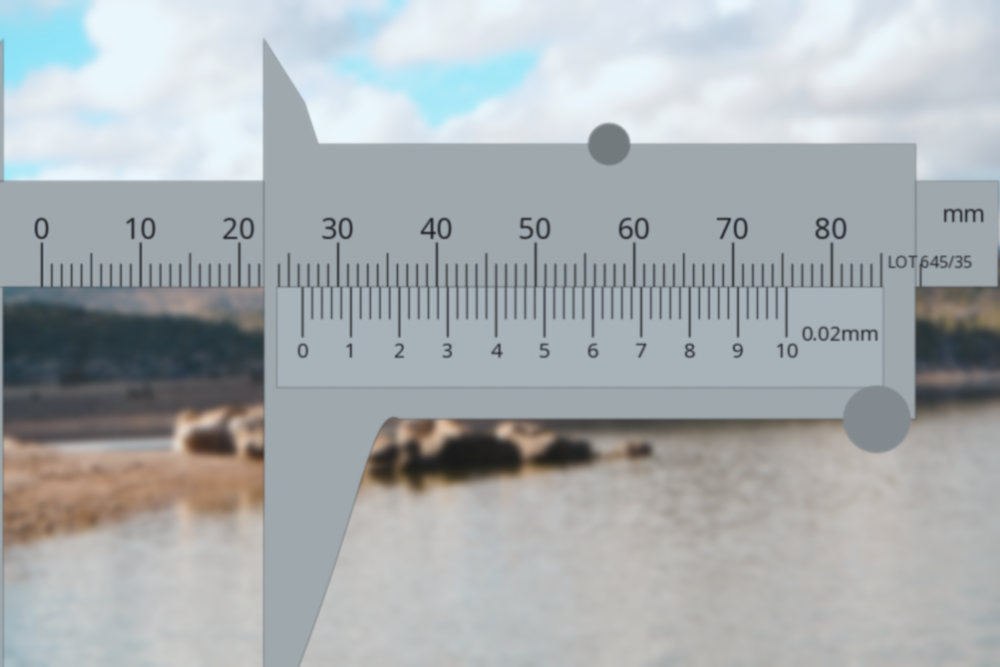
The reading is 26.4
